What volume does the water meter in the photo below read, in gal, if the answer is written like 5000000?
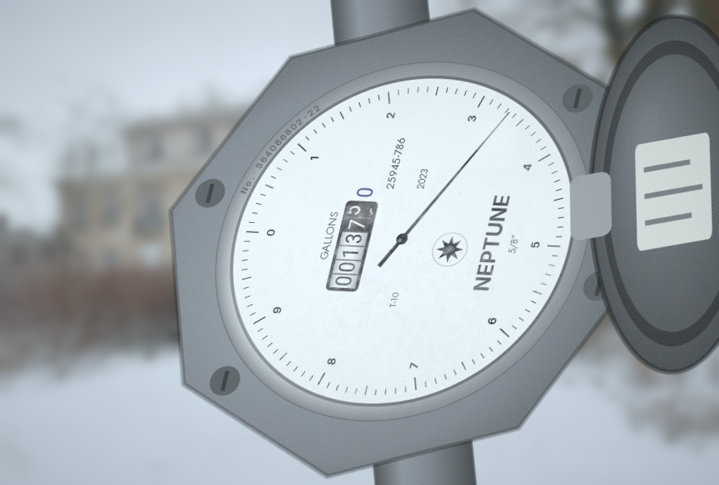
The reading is 13753.3
